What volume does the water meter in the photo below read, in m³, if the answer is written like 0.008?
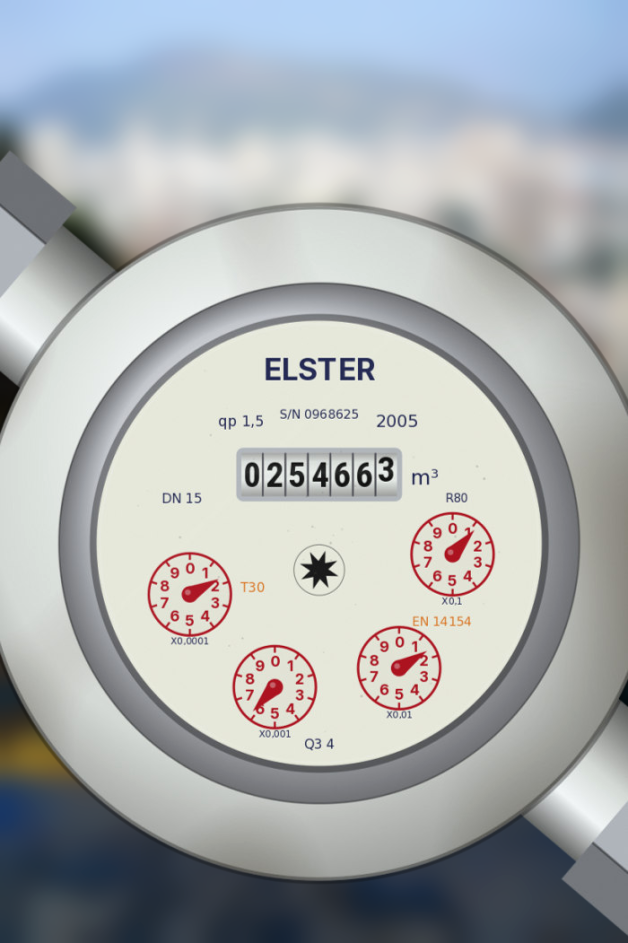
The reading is 254663.1161
